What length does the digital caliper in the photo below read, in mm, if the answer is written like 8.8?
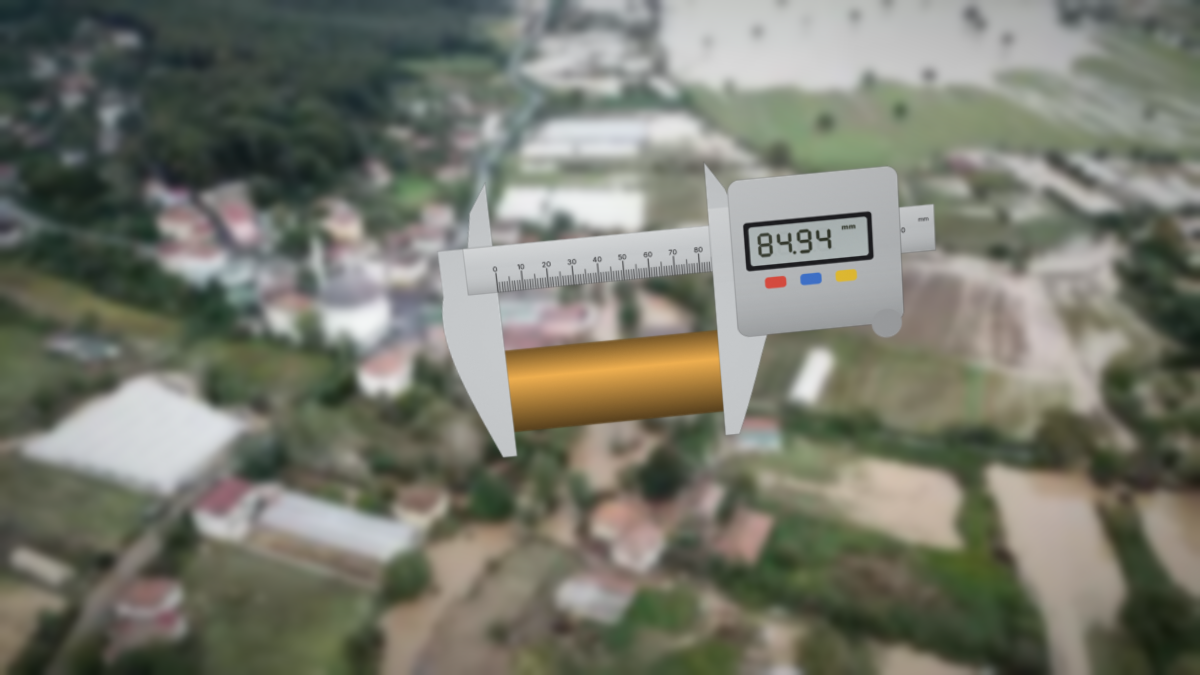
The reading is 84.94
